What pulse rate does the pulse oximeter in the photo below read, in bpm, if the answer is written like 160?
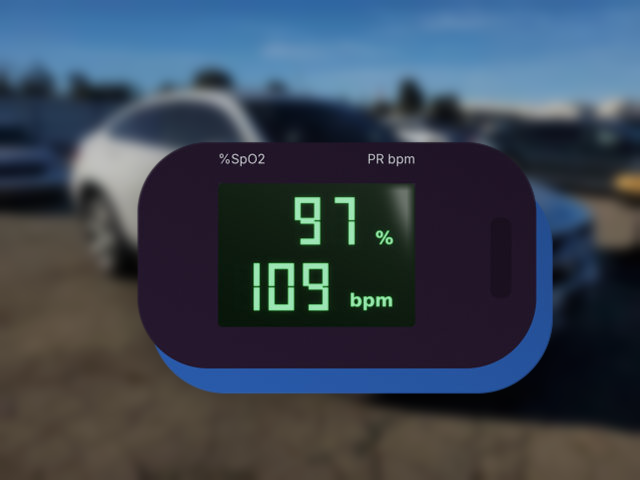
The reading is 109
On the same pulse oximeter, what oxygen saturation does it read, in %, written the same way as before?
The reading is 97
